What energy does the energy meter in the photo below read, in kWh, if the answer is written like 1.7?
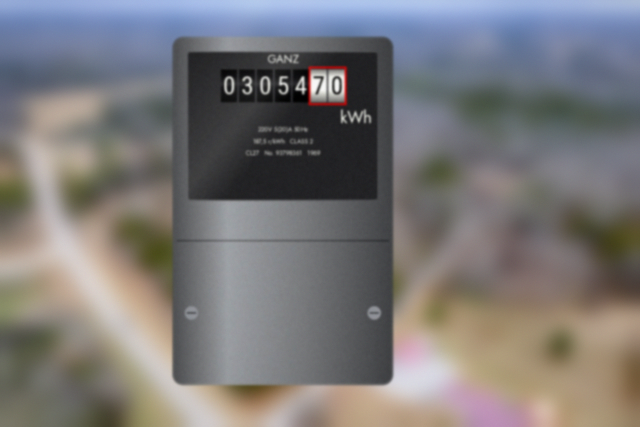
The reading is 3054.70
